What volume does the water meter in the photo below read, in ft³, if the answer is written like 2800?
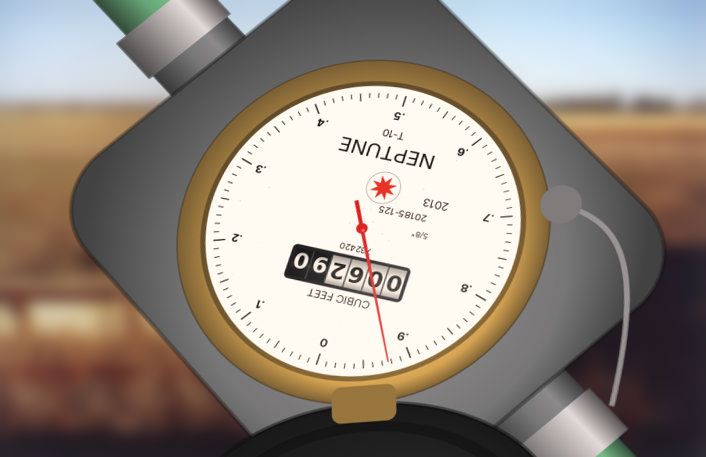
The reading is 6289.92
